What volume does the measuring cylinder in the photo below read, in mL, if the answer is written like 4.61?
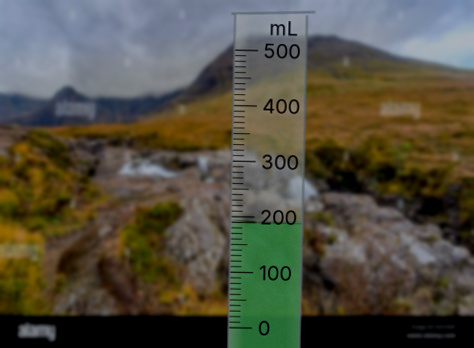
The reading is 190
